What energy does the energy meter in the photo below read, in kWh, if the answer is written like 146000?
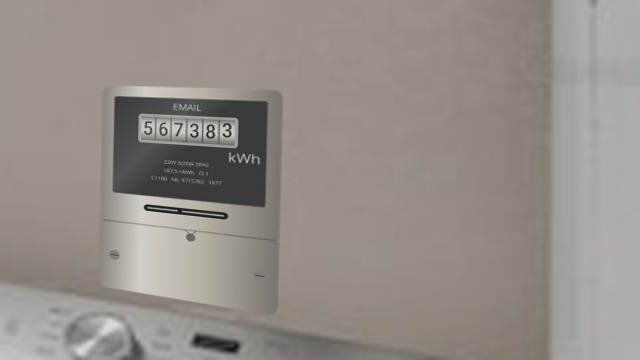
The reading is 567383
